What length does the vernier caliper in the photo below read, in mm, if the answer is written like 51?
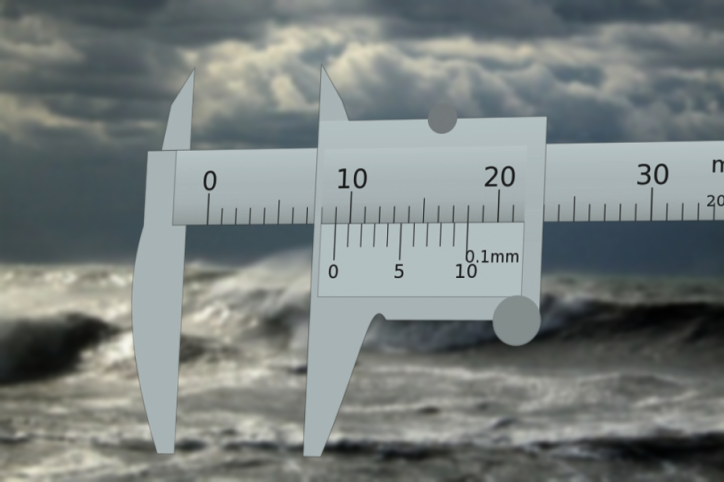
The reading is 9.0
